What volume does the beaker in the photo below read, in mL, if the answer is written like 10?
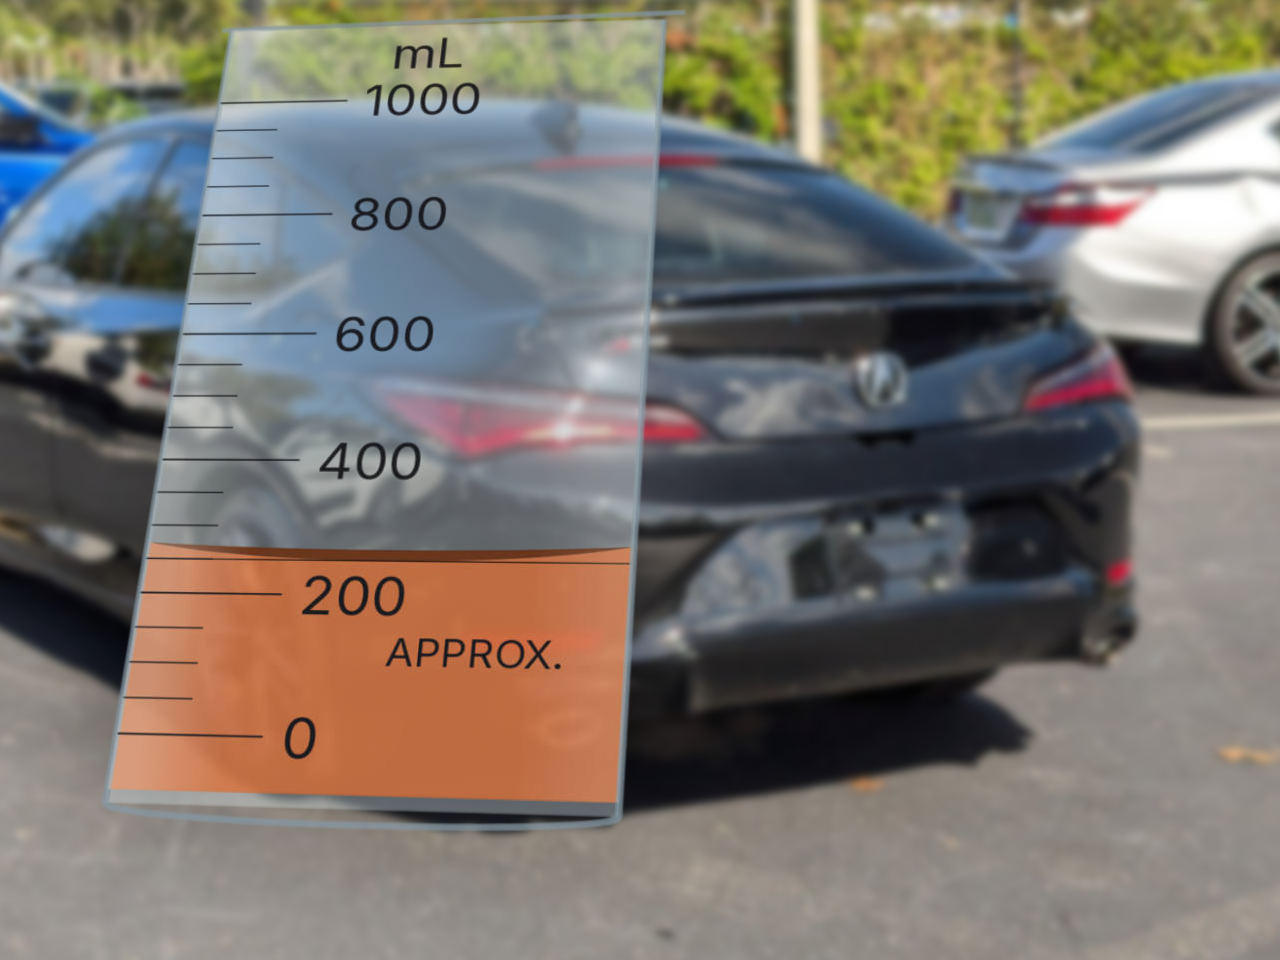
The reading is 250
